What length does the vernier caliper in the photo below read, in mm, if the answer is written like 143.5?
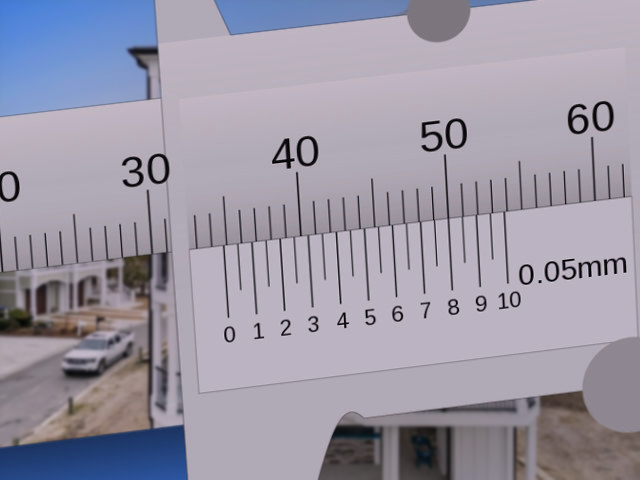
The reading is 34.8
